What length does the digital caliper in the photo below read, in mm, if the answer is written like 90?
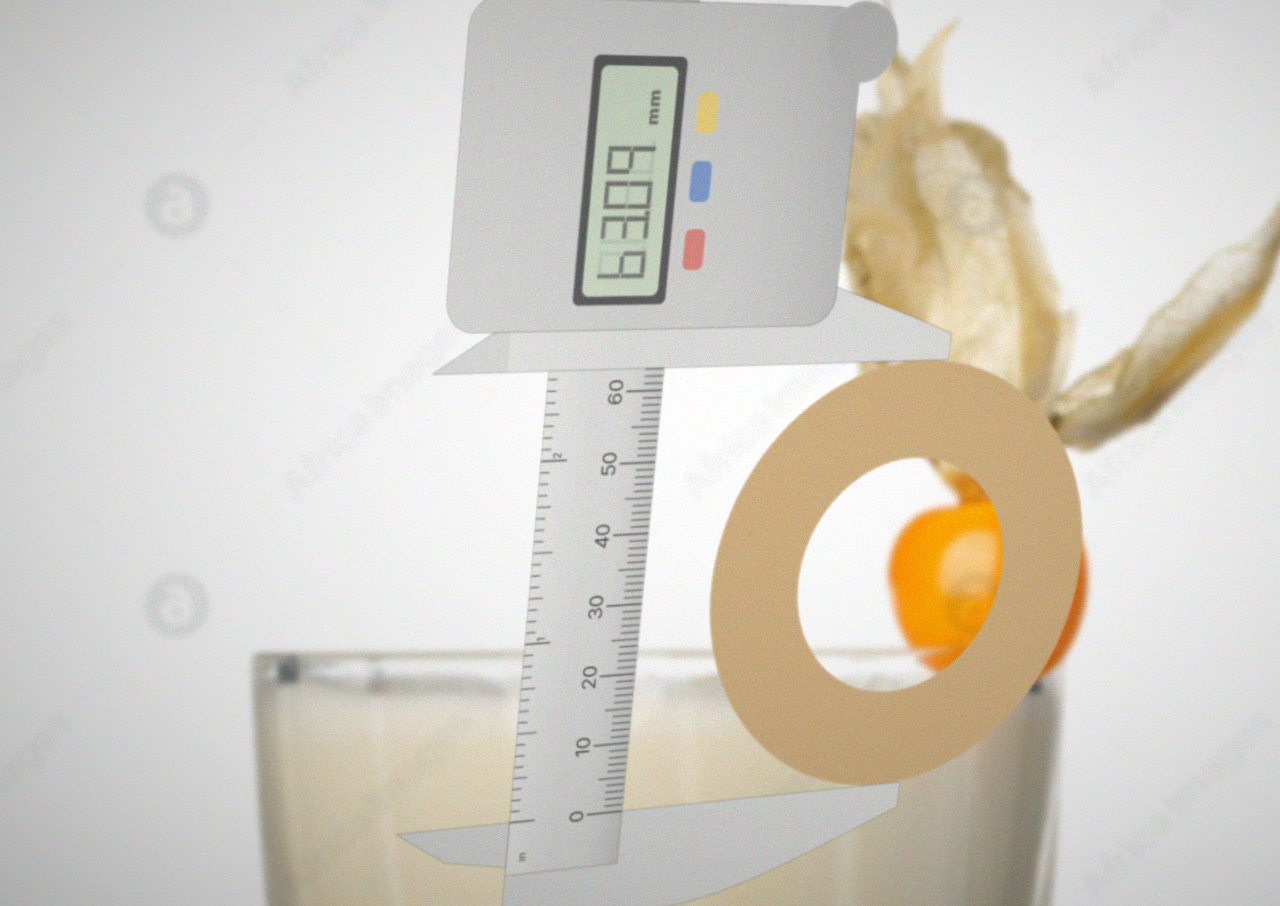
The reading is 63.09
